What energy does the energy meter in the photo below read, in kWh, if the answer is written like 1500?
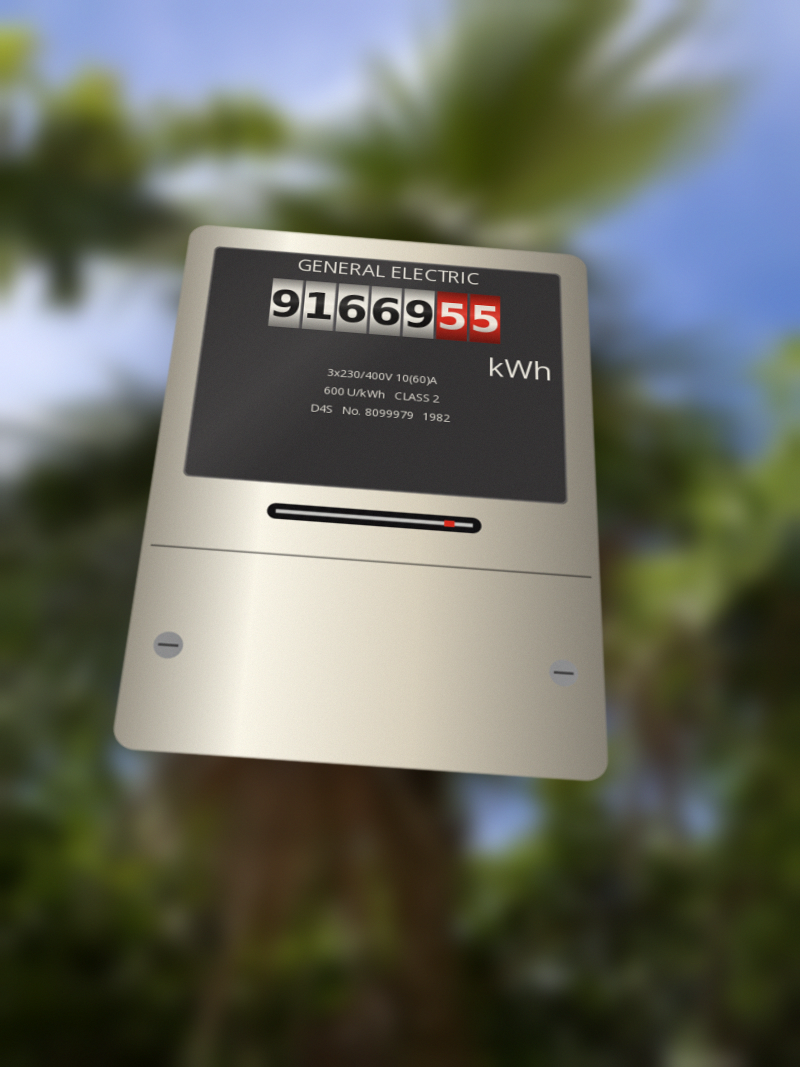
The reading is 91669.55
